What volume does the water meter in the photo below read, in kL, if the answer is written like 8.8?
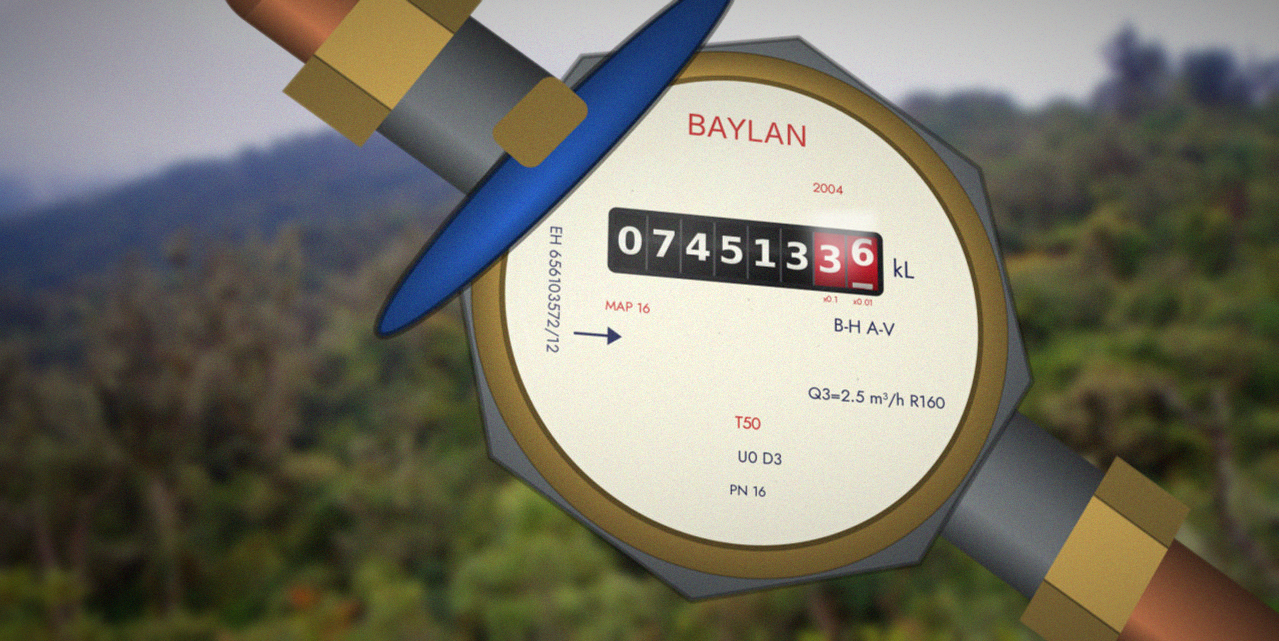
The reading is 74513.36
